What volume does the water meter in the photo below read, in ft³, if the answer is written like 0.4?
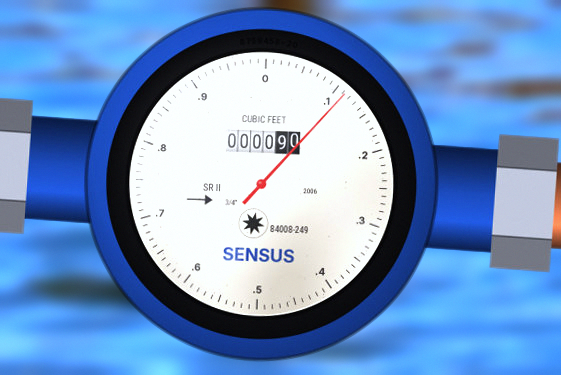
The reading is 90.11
